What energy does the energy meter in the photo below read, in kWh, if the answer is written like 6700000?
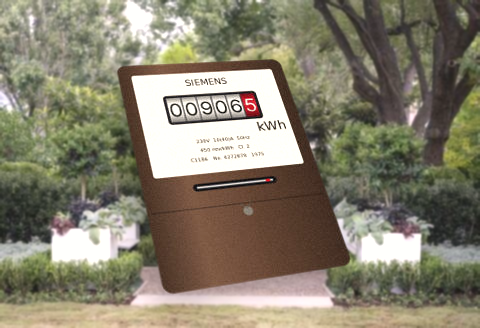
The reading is 906.5
